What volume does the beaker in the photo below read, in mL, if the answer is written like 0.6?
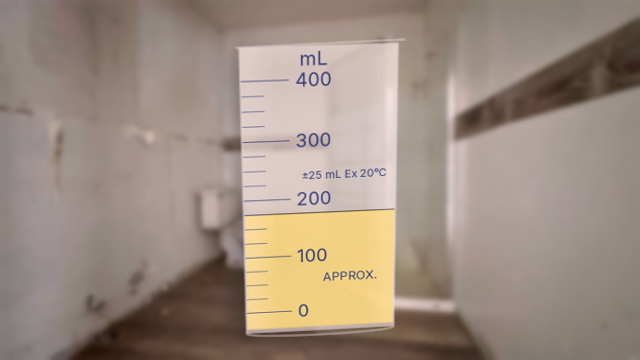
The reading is 175
